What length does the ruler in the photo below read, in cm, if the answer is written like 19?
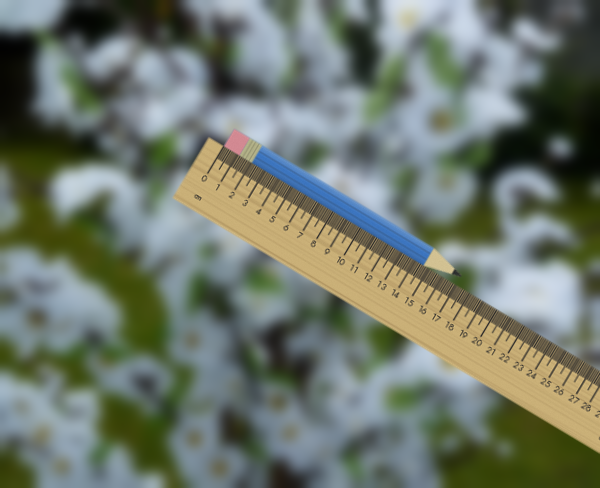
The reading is 17
